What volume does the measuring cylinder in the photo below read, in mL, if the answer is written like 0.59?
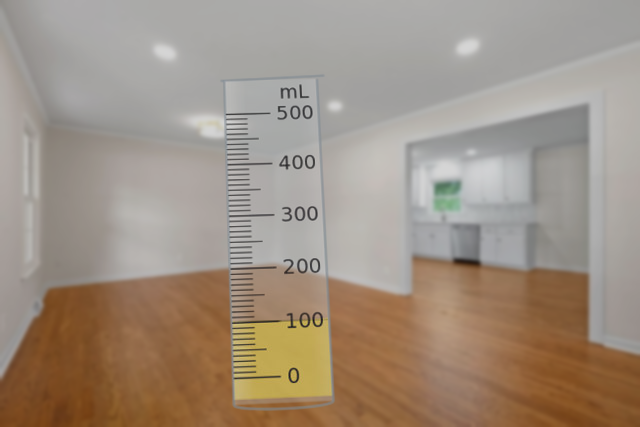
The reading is 100
